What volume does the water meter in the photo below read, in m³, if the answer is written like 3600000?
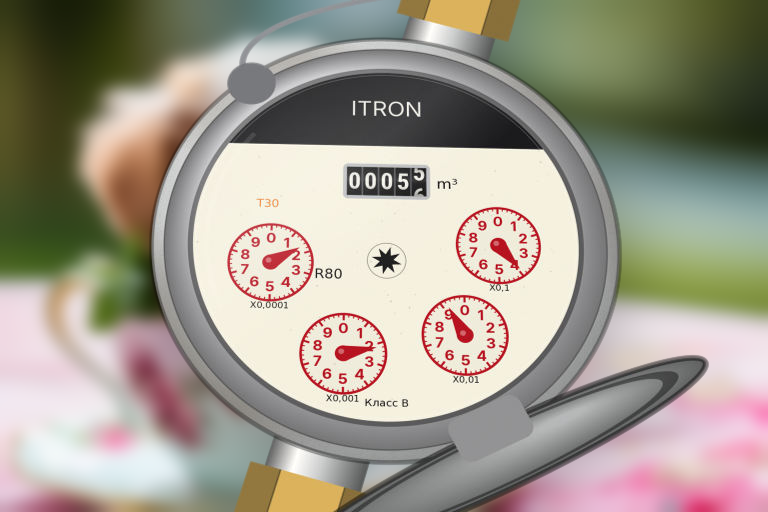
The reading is 55.3921
